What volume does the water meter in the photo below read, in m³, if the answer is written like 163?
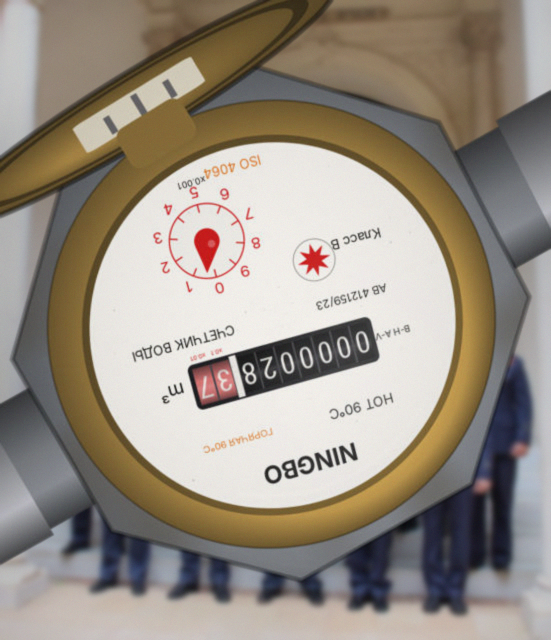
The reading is 28.370
